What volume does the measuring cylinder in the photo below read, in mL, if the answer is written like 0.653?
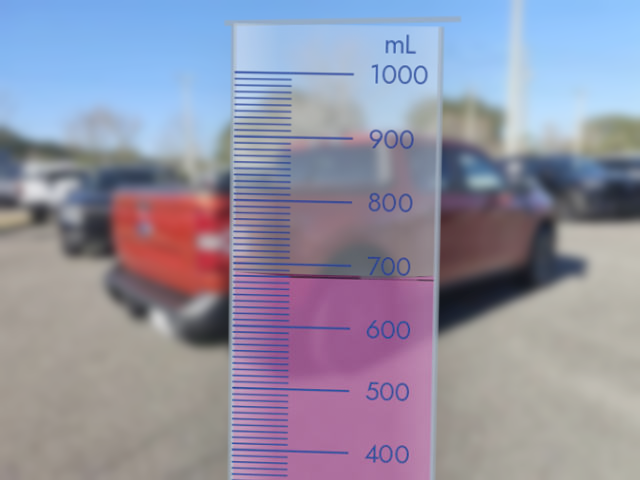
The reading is 680
